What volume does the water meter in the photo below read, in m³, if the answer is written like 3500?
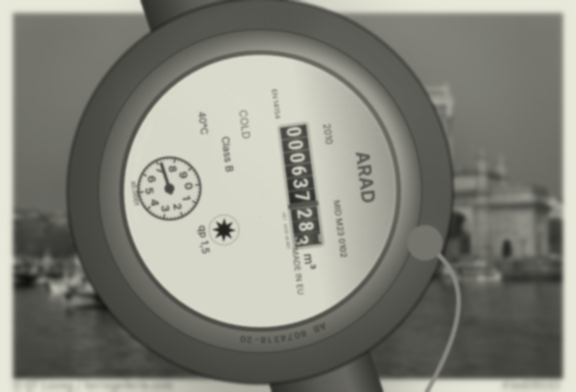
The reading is 637.2827
